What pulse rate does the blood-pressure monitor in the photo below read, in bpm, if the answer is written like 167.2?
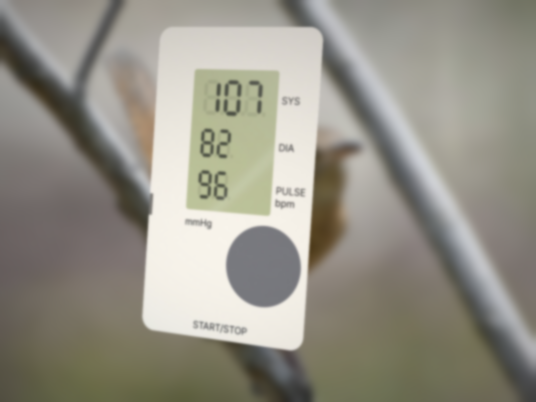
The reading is 96
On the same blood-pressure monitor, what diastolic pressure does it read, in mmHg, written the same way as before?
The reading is 82
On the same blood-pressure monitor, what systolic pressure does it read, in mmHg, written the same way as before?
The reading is 107
